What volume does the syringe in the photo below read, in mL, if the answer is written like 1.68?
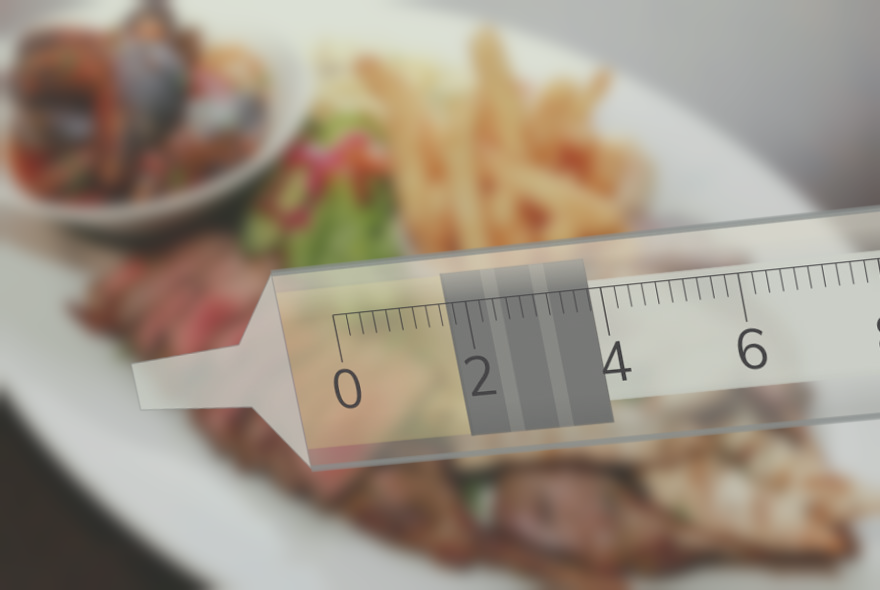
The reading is 1.7
